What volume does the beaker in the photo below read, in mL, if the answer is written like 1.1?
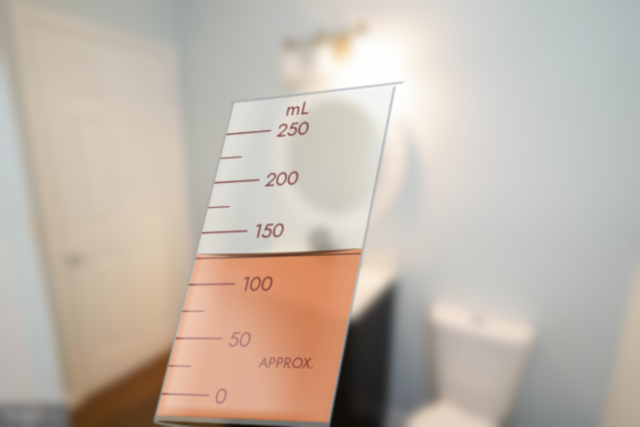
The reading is 125
